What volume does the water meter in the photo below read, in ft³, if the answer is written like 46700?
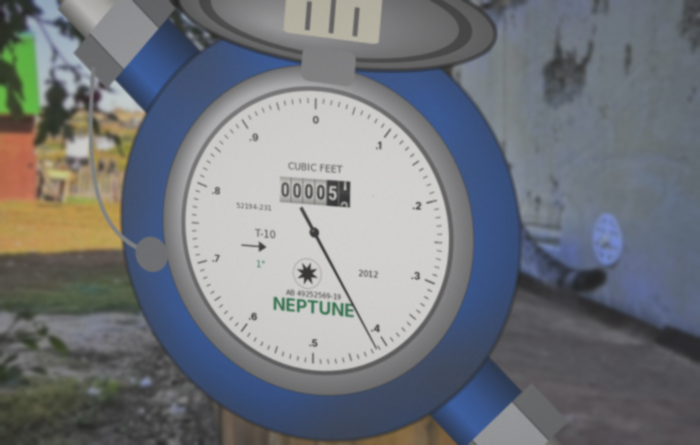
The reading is 51.41
